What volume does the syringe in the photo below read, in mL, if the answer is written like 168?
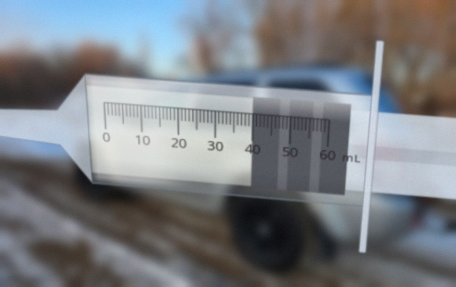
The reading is 40
